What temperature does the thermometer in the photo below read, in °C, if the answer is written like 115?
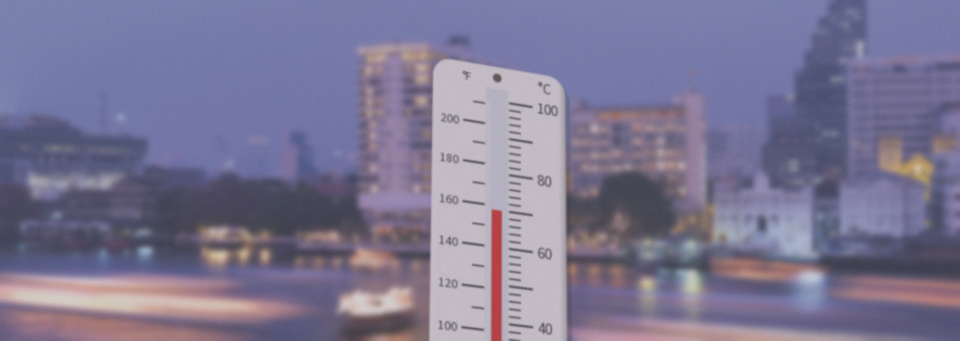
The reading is 70
